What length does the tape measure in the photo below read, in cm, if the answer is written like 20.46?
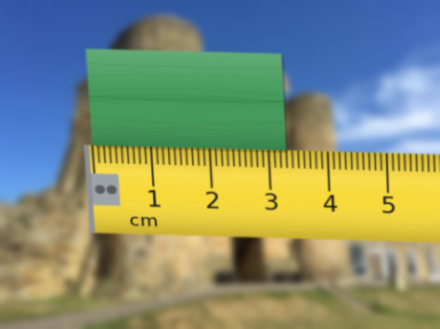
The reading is 3.3
